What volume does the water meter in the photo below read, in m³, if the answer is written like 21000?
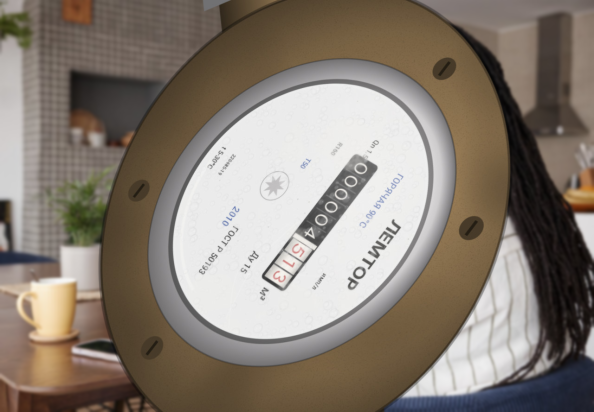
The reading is 4.513
